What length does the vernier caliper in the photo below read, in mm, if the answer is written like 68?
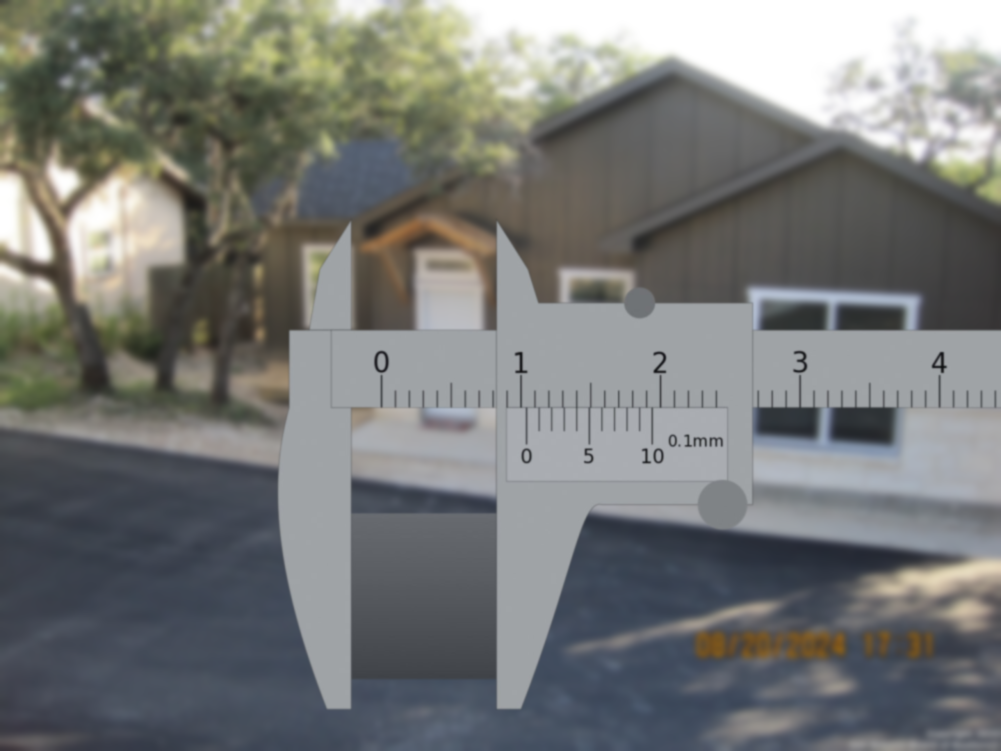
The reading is 10.4
